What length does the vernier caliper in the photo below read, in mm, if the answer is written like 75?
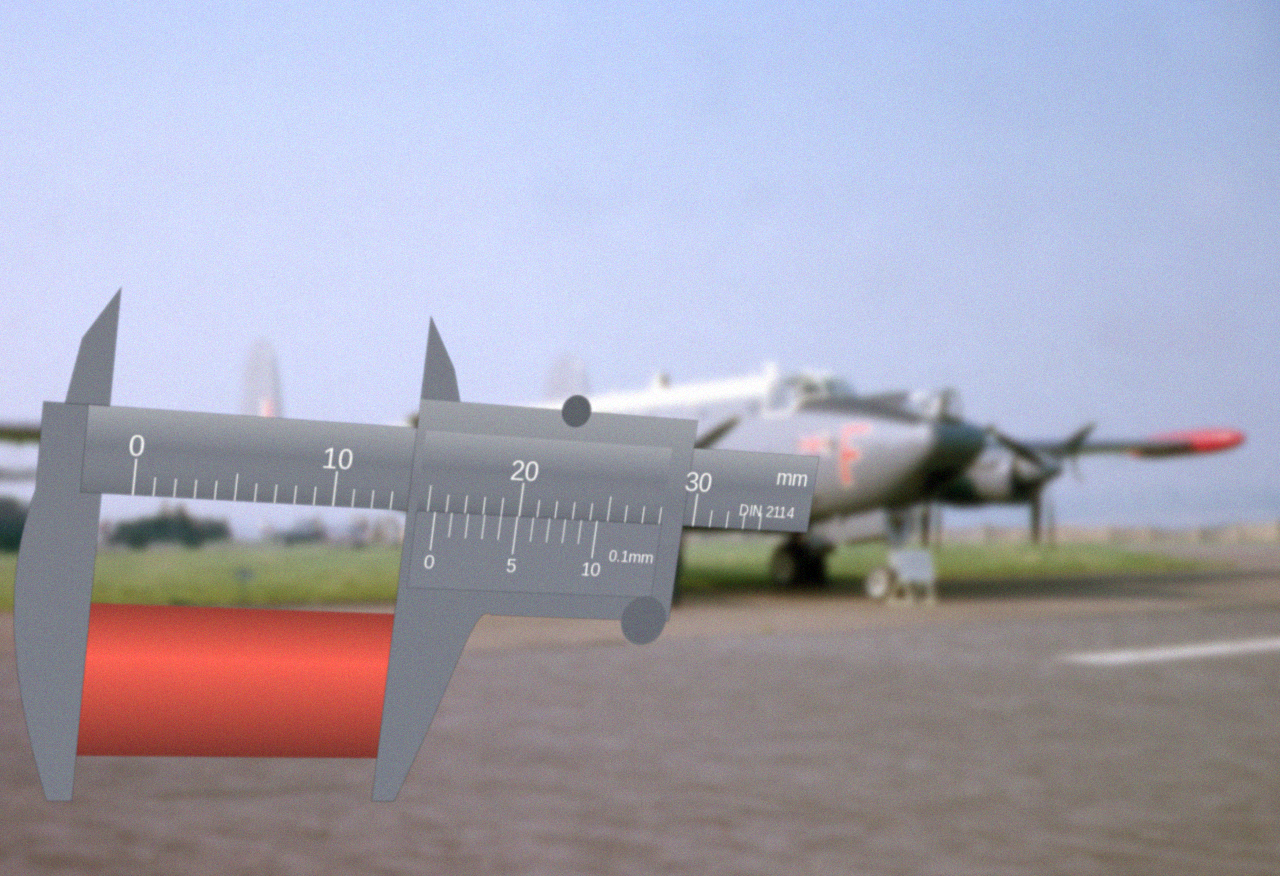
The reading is 15.4
